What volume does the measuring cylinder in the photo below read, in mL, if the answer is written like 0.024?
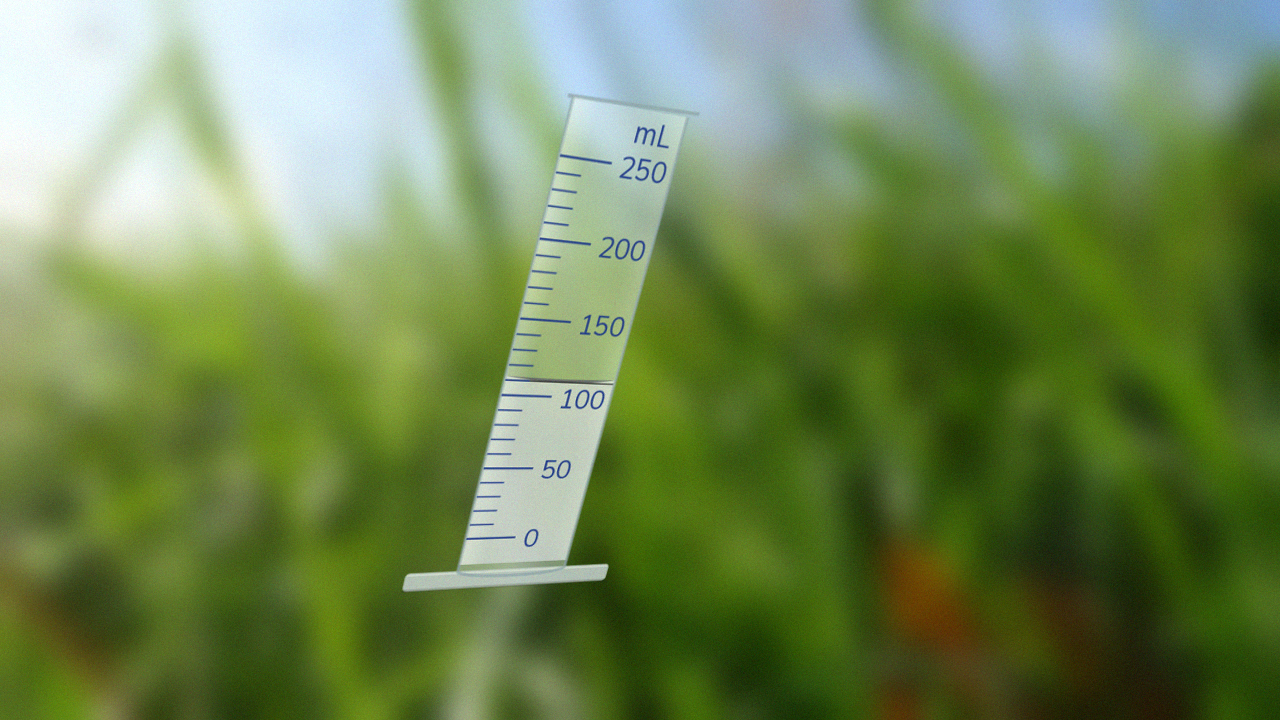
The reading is 110
